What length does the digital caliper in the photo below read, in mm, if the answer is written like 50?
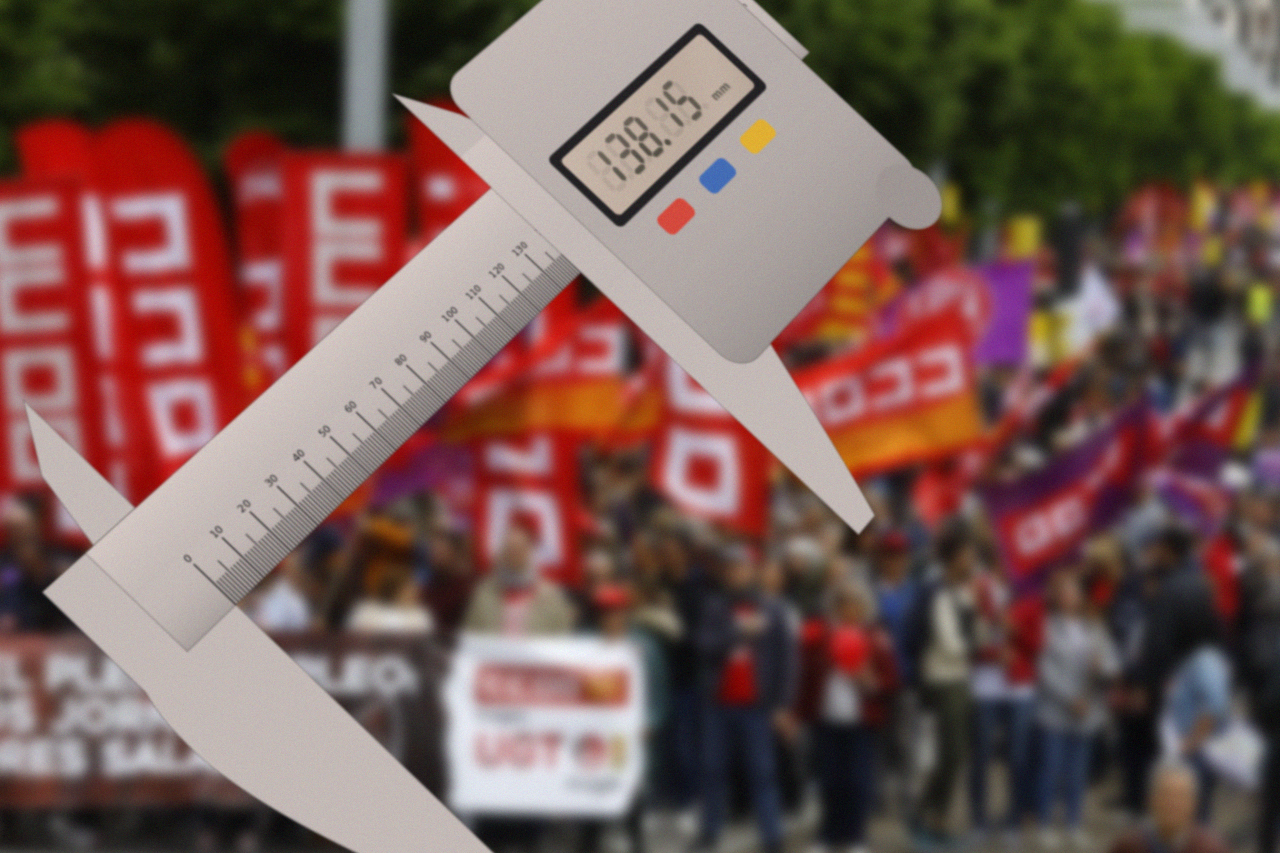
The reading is 138.15
